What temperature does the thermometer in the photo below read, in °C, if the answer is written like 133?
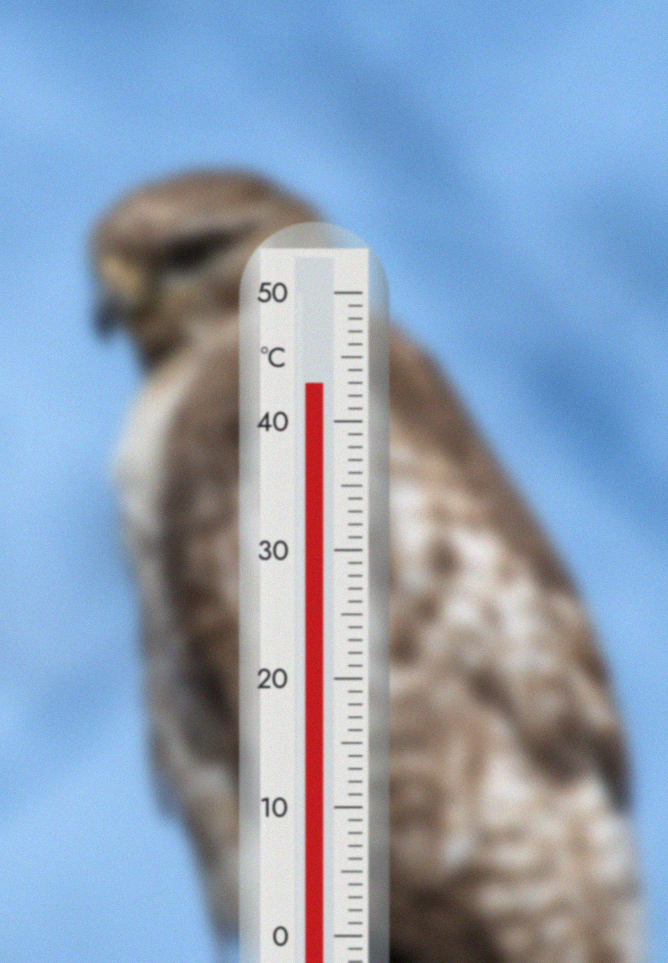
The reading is 43
